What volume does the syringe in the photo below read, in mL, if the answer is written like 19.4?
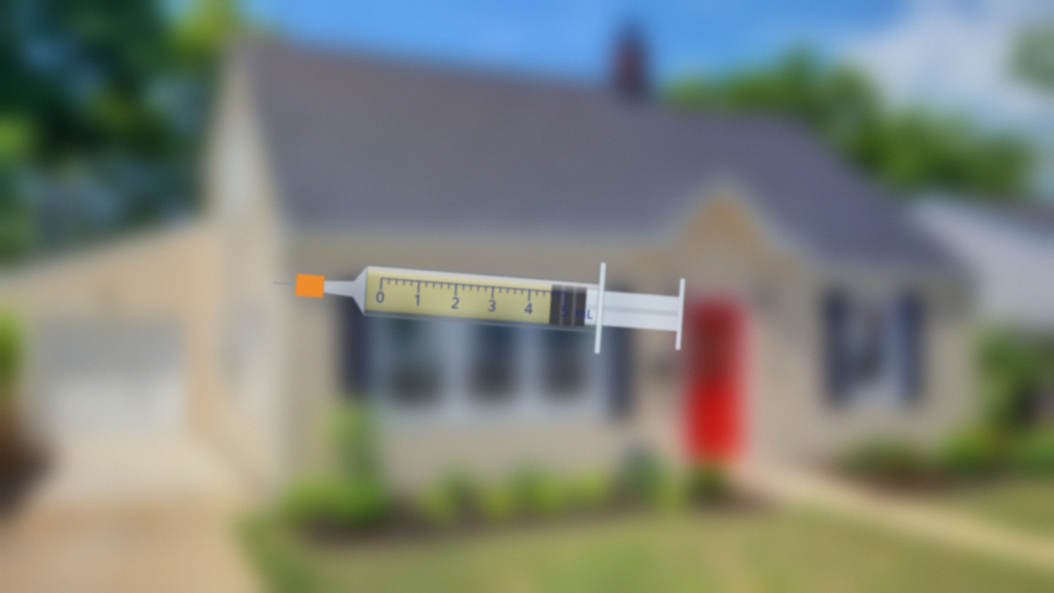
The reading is 4.6
